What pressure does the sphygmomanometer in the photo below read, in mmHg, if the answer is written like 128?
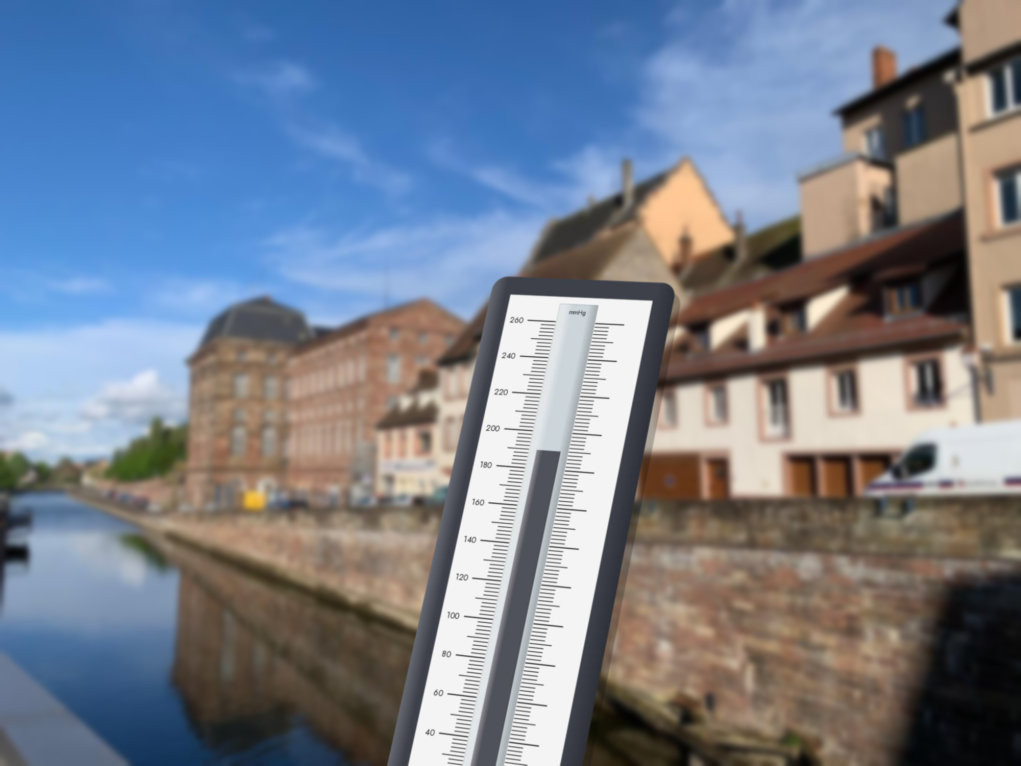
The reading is 190
